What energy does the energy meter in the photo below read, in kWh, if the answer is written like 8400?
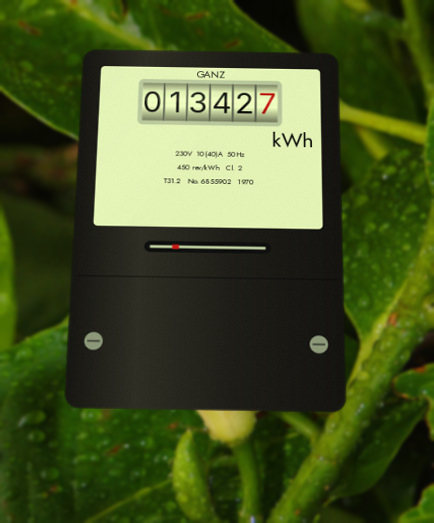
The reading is 1342.7
